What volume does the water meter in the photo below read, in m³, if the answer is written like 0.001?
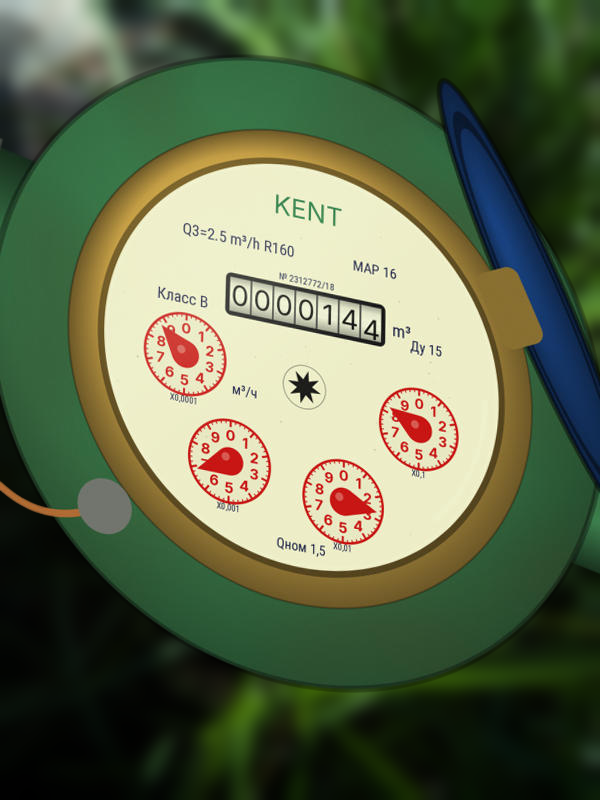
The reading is 143.8268
